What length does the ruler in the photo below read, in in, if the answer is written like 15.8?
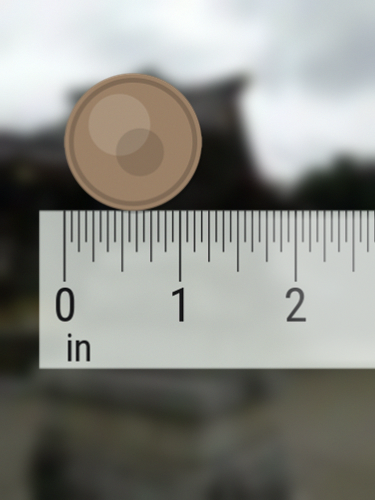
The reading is 1.1875
